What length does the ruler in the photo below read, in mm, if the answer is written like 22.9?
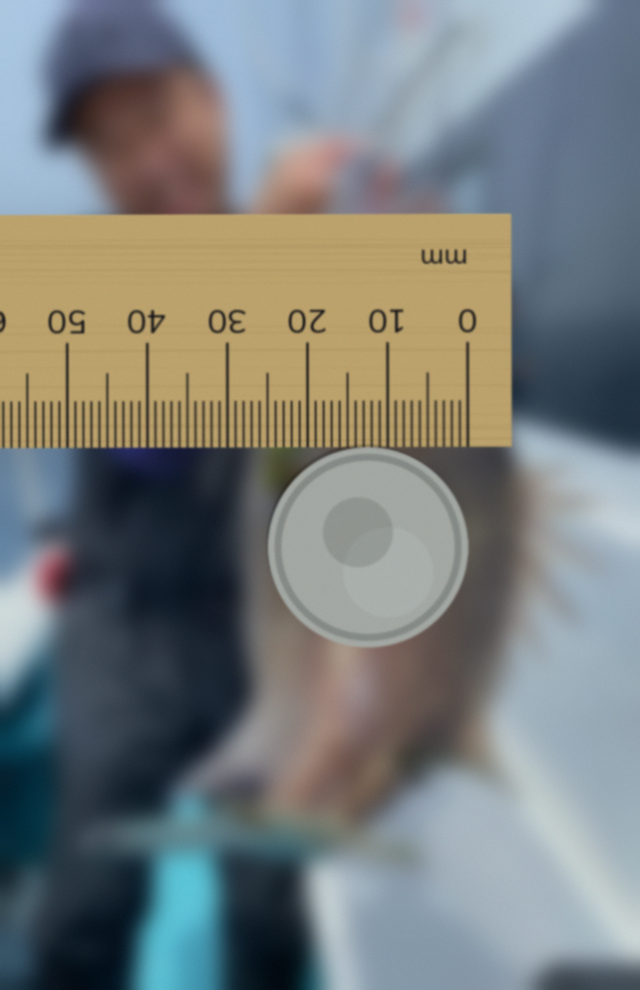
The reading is 25
